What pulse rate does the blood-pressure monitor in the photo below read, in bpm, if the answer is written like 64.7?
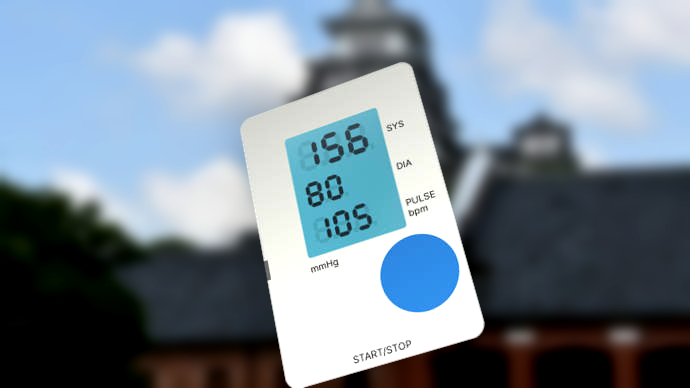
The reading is 105
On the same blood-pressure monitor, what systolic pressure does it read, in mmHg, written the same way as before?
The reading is 156
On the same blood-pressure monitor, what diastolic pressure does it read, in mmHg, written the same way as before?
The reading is 80
